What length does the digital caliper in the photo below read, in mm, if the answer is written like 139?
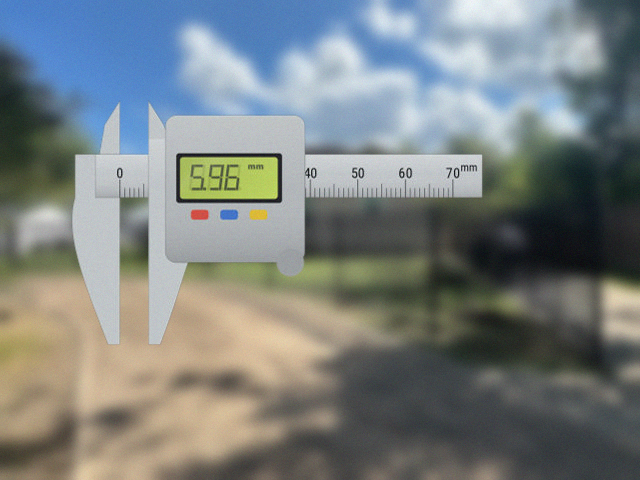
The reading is 5.96
